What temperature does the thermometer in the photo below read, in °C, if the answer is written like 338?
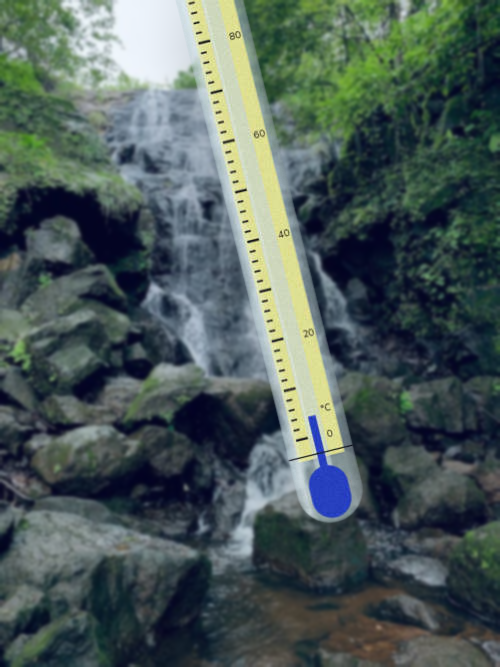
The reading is 4
